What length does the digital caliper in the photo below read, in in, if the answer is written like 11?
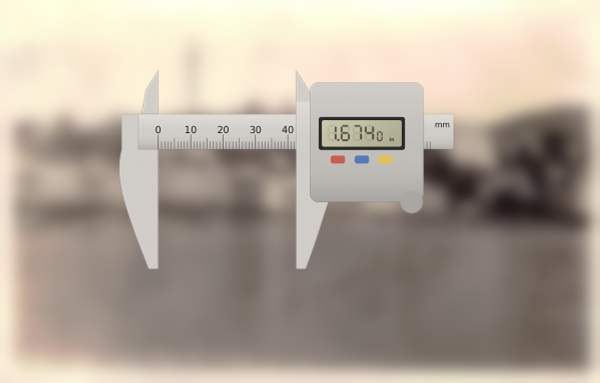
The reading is 1.6740
